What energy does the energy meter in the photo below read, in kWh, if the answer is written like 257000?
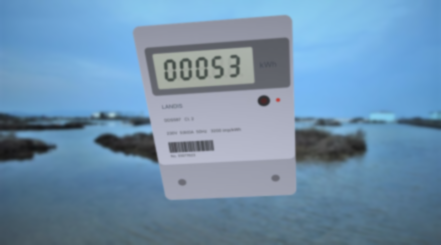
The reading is 53
